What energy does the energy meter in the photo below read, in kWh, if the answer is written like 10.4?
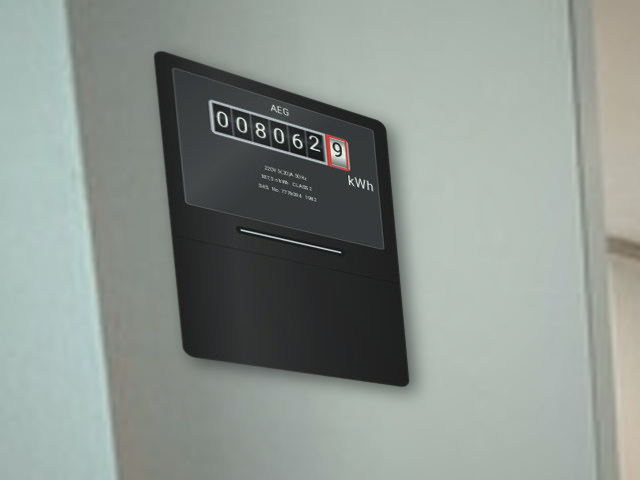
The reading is 8062.9
